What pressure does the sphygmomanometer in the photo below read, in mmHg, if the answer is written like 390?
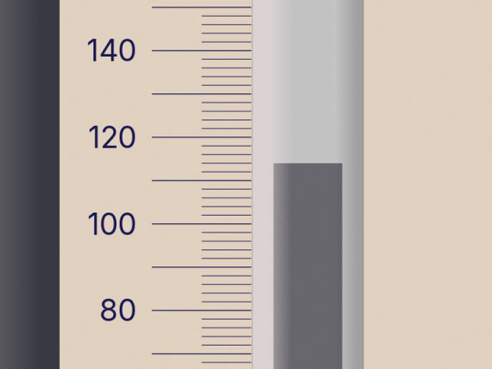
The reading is 114
